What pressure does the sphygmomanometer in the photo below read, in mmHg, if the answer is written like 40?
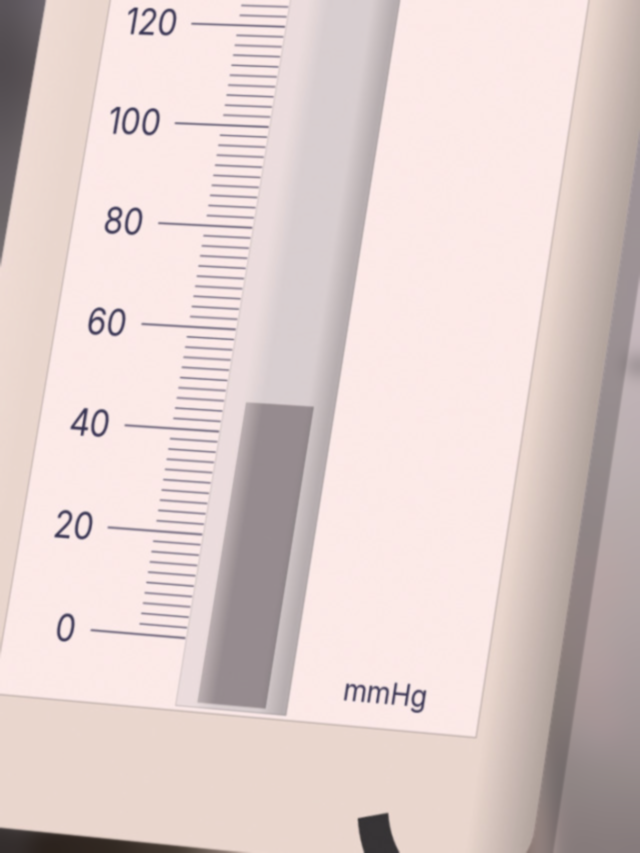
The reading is 46
